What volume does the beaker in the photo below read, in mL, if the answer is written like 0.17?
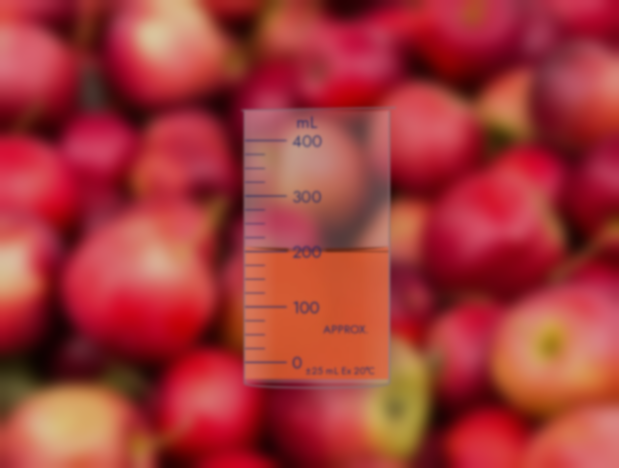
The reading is 200
